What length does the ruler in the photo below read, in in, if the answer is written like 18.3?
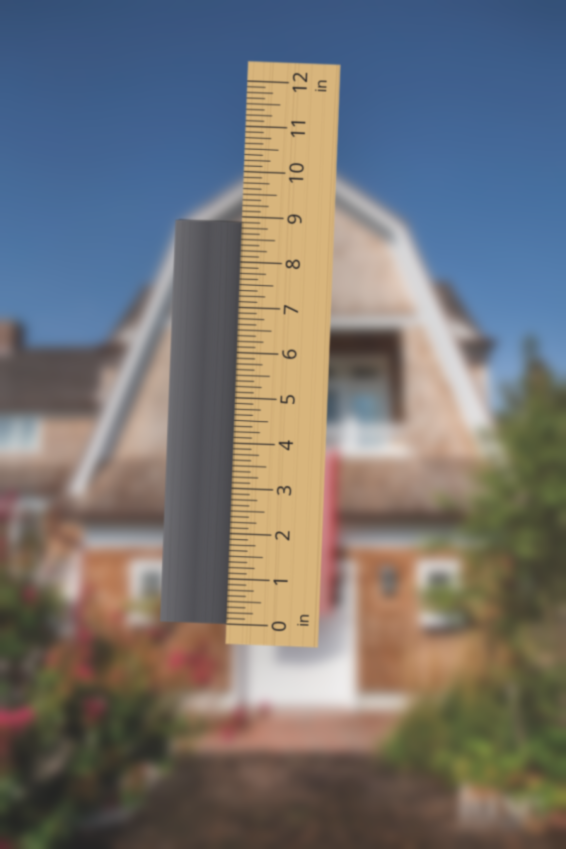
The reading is 8.875
